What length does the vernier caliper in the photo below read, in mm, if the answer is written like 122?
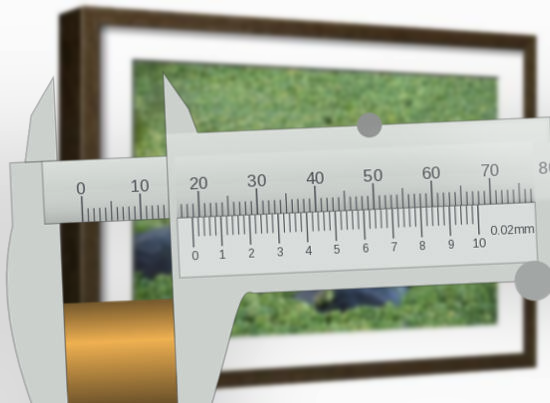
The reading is 18.8
